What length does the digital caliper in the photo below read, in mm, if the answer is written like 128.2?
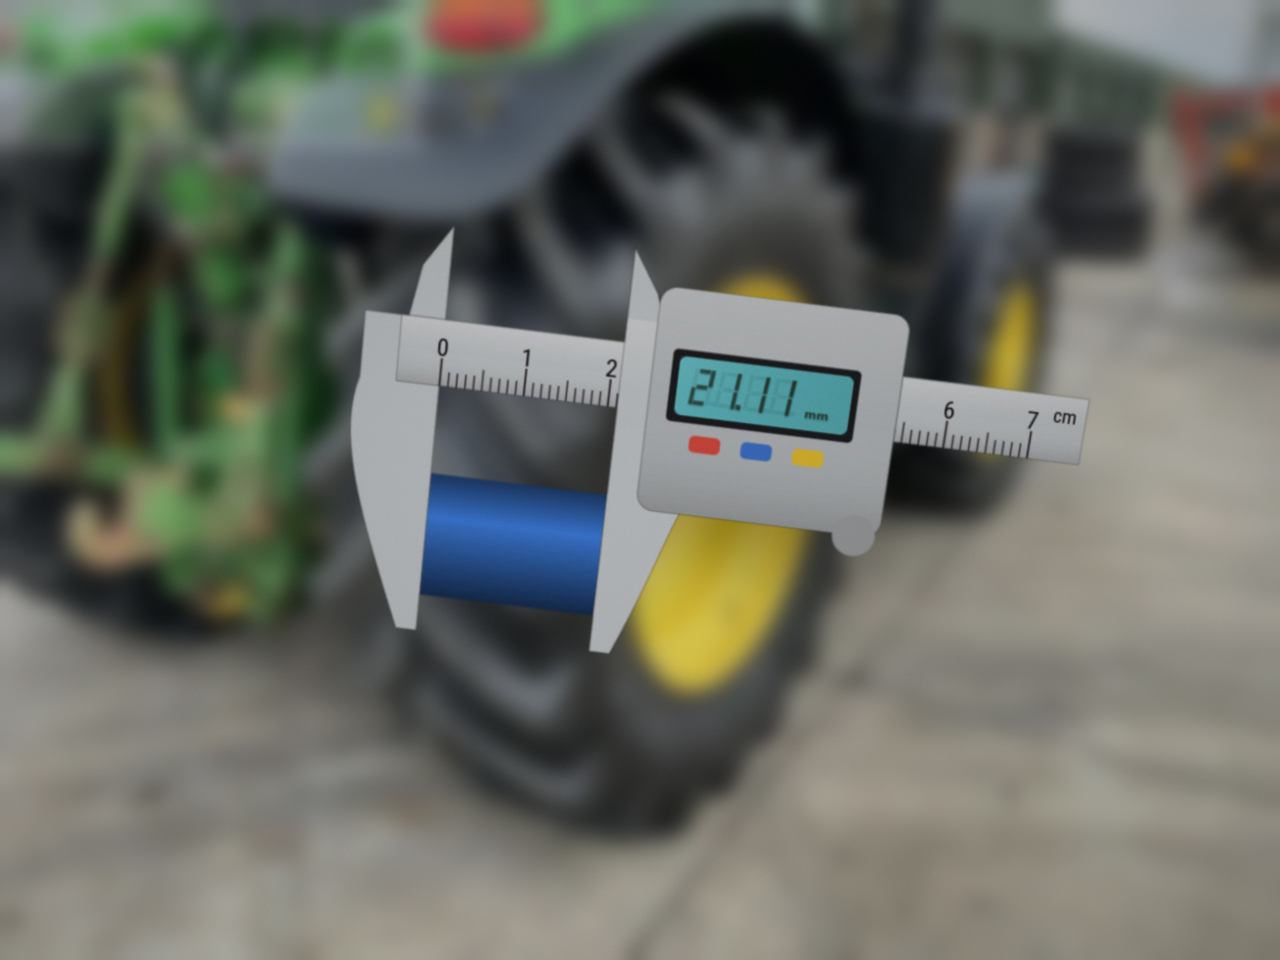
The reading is 21.11
